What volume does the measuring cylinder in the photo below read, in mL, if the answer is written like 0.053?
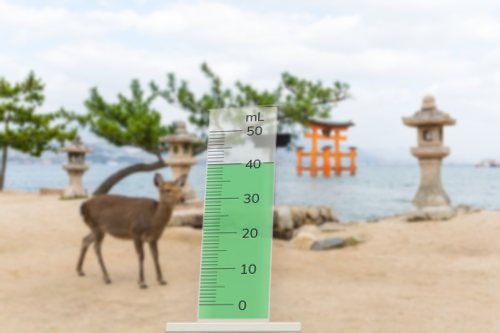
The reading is 40
